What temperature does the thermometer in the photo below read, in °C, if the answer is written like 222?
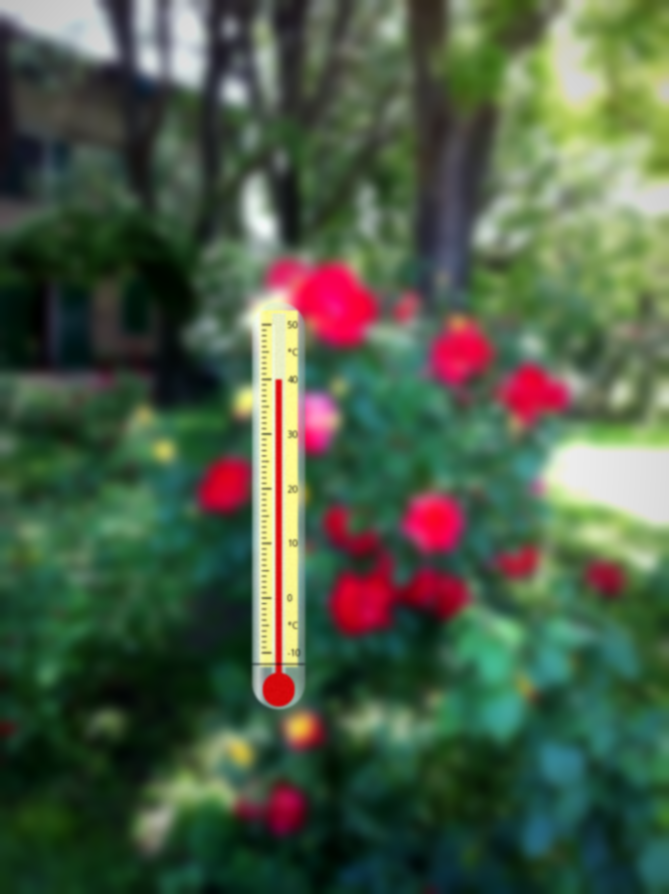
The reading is 40
